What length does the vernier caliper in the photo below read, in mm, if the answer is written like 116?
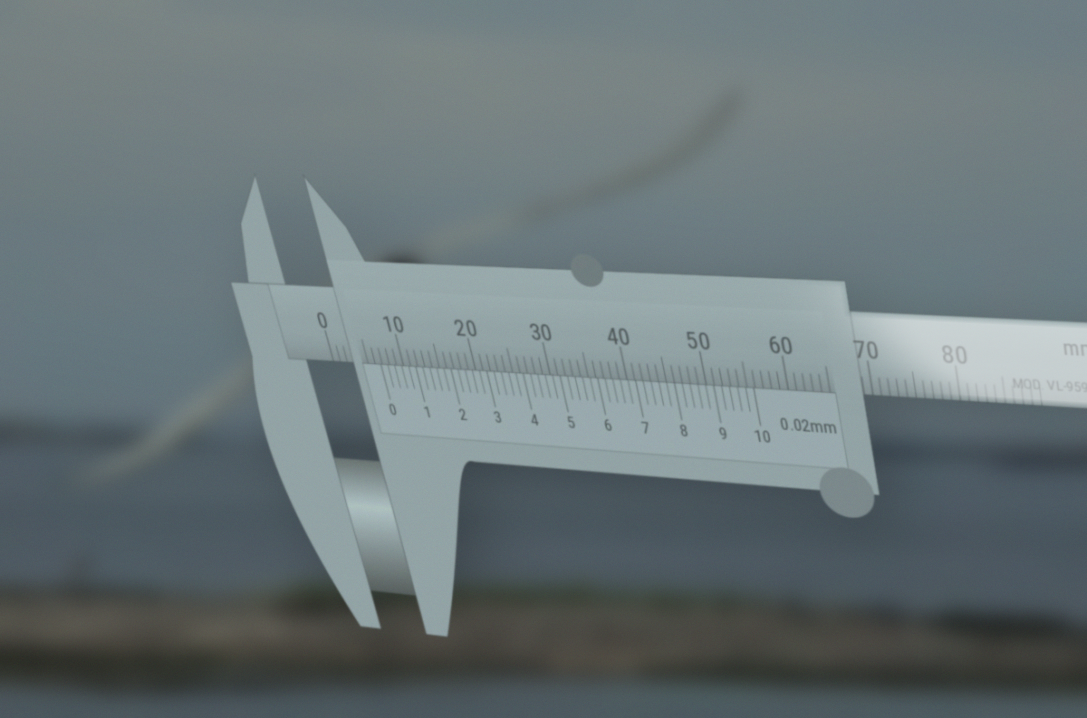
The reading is 6.8
